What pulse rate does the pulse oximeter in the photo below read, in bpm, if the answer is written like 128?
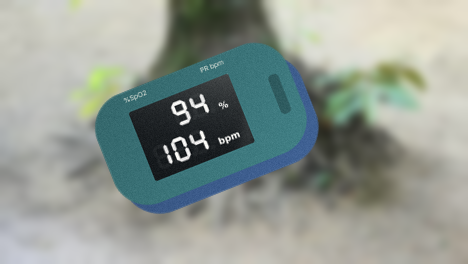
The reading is 104
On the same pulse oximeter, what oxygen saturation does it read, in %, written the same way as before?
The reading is 94
